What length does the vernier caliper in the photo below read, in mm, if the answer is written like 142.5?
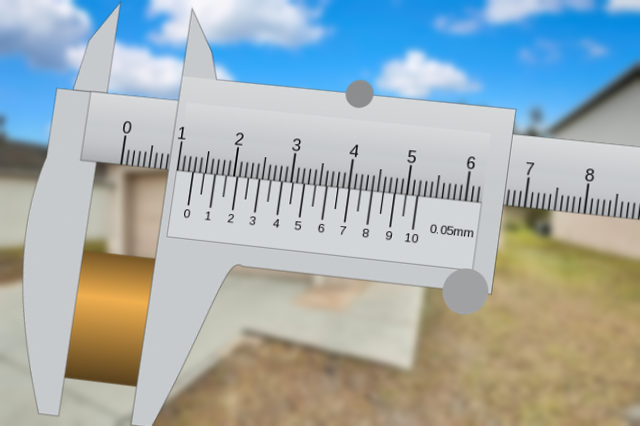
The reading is 12.8
